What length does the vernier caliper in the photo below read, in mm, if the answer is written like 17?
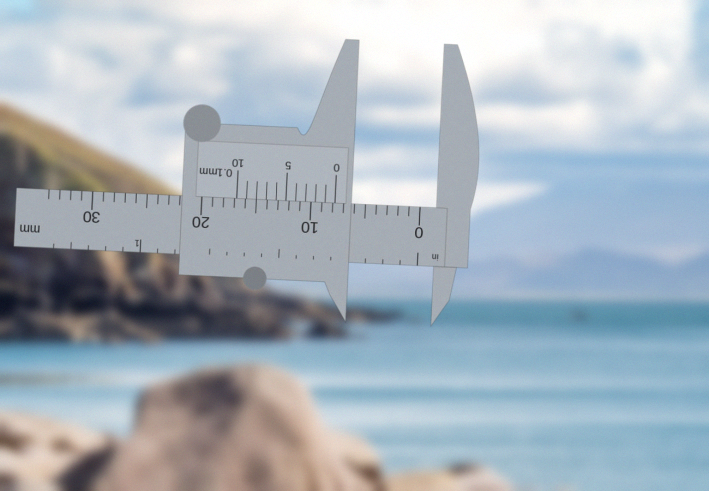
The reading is 7.8
